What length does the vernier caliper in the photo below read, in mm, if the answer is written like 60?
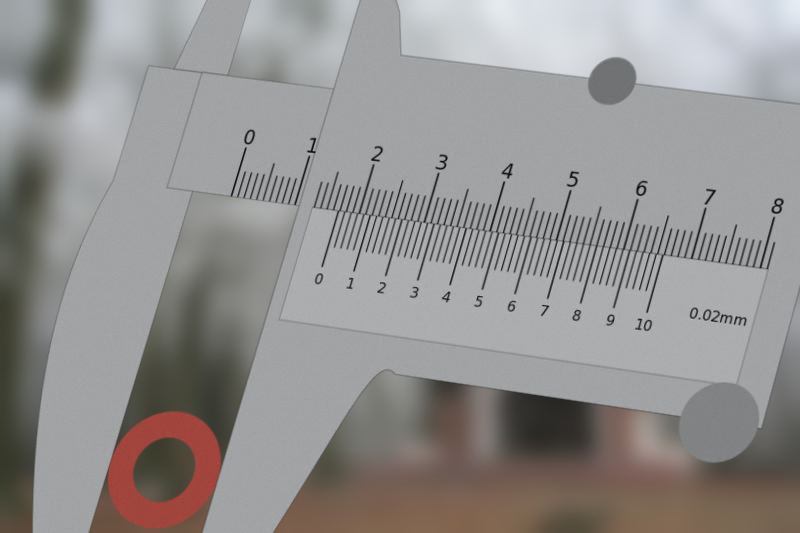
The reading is 16.8
